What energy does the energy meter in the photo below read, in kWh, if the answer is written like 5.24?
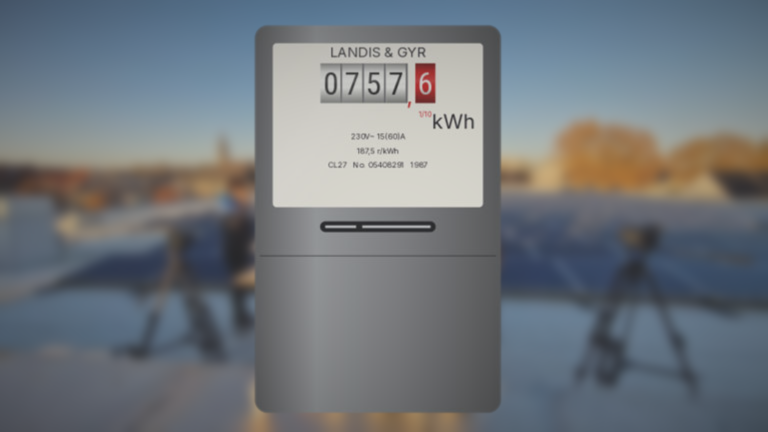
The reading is 757.6
